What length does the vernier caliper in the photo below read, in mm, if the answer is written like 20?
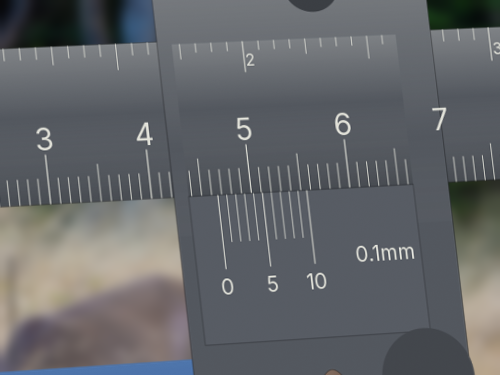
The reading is 46.6
